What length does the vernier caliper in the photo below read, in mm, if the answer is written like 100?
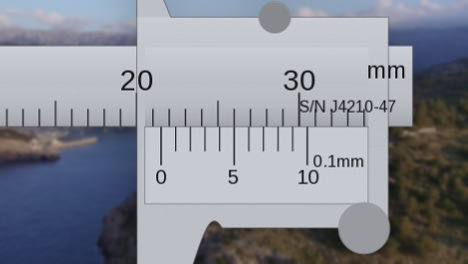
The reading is 21.5
